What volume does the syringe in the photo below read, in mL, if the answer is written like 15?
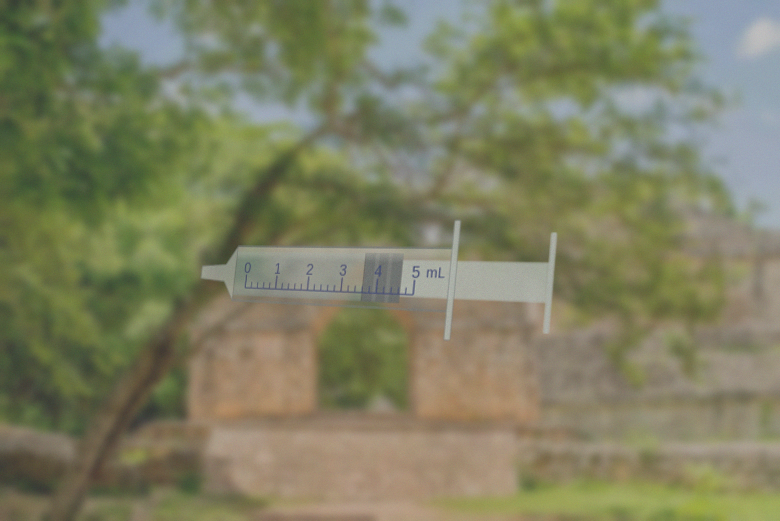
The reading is 3.6
